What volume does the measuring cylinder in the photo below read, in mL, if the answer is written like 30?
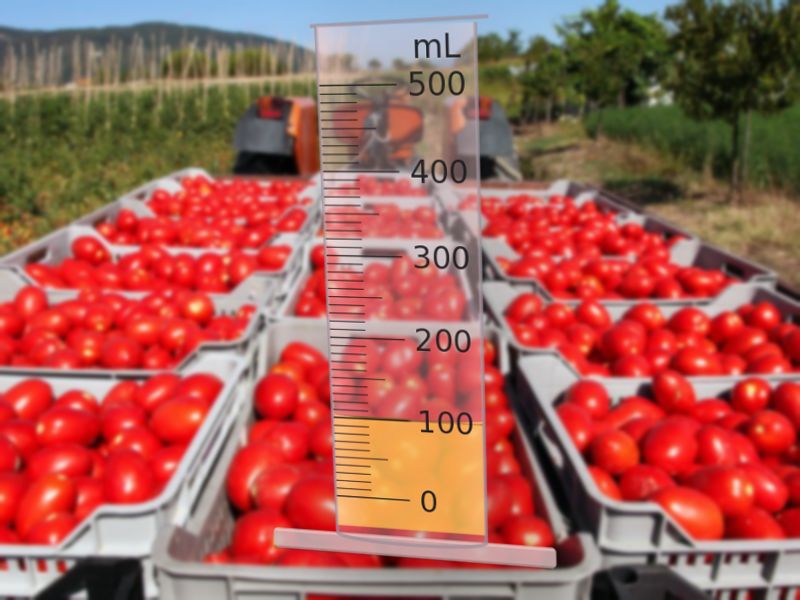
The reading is 100
